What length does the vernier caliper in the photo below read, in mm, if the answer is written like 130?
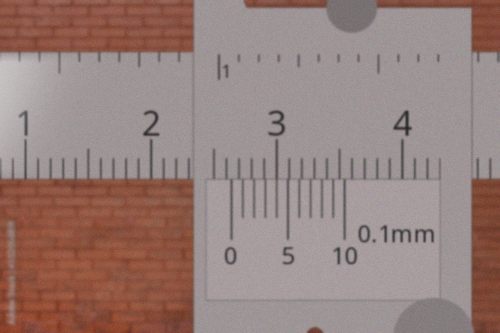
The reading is 26.4
